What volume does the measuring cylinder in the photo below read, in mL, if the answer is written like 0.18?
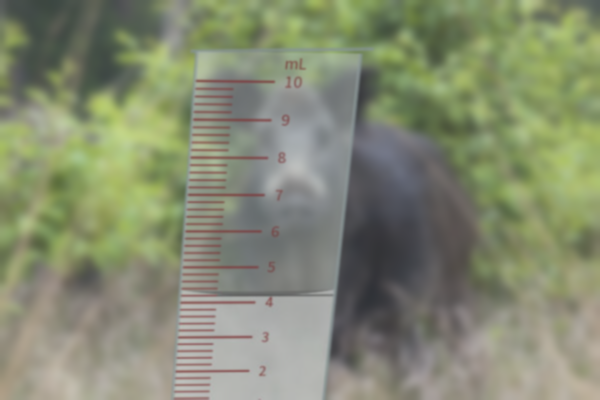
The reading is 4.2
